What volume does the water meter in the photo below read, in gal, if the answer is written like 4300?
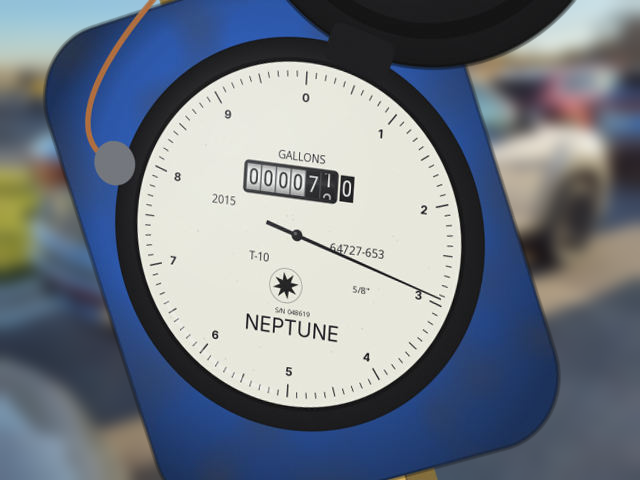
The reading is 712.9
